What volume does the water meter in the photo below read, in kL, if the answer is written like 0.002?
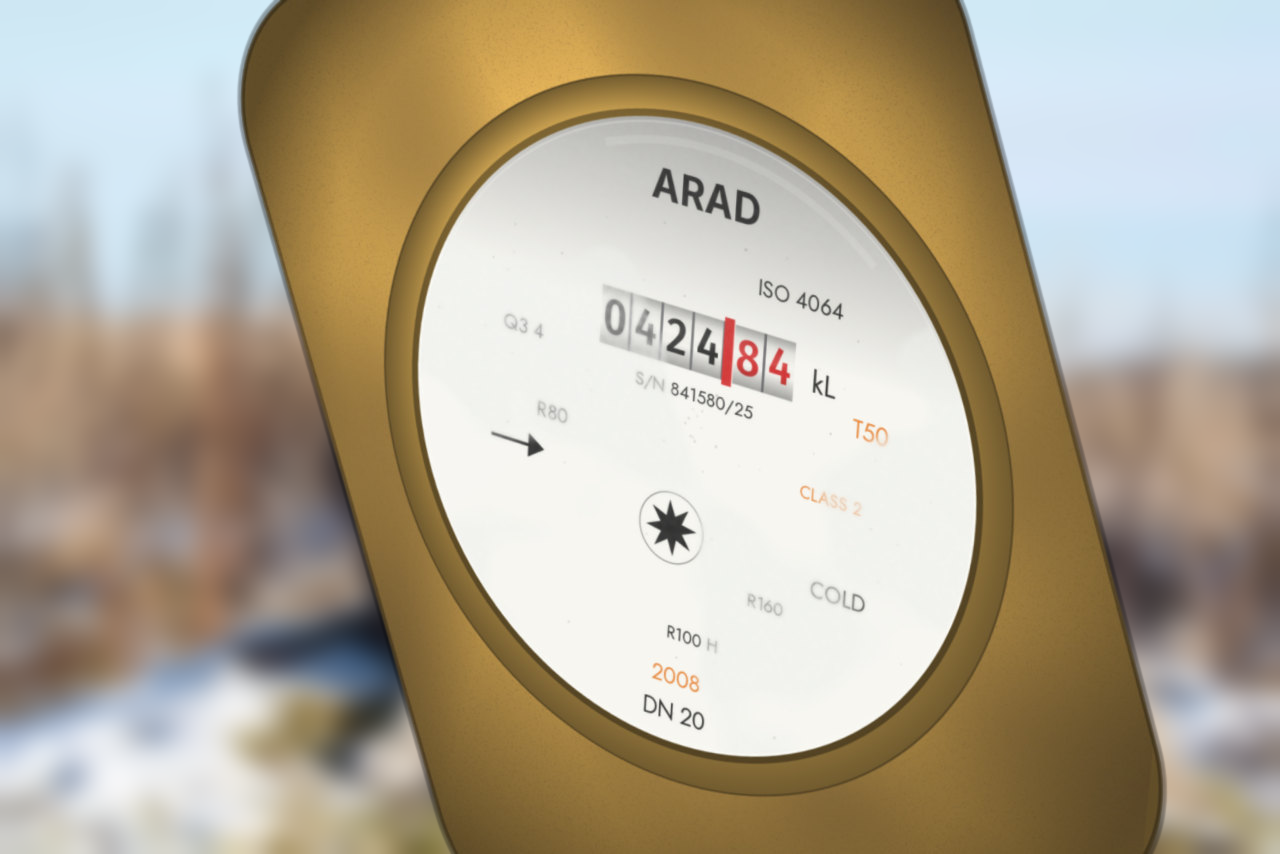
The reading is 424.84
